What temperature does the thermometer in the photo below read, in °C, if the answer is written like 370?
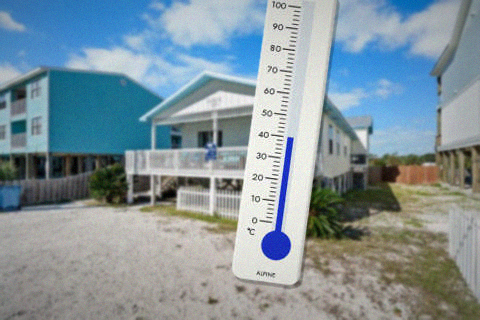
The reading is 40
